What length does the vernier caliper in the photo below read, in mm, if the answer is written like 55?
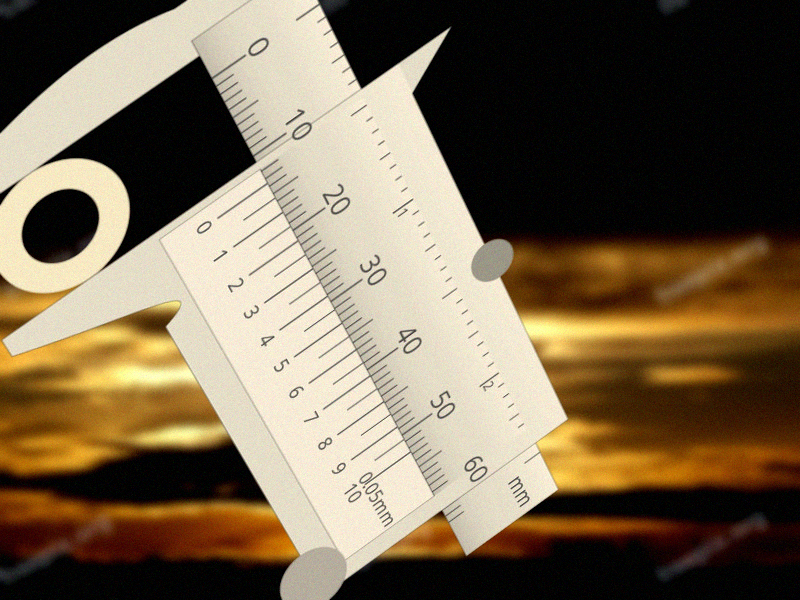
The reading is 13.6
